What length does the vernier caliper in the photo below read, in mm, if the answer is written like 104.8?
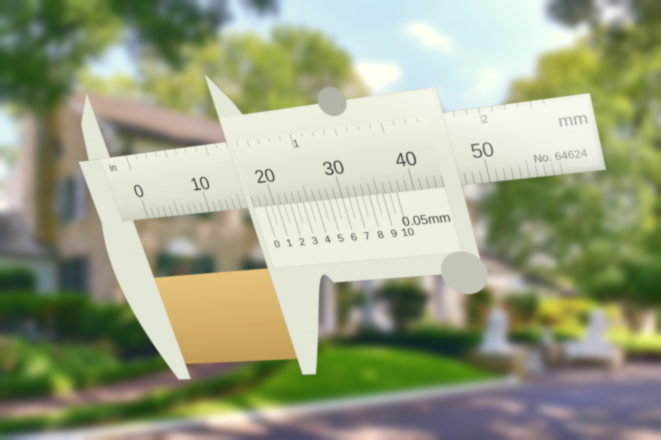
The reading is 18.6
